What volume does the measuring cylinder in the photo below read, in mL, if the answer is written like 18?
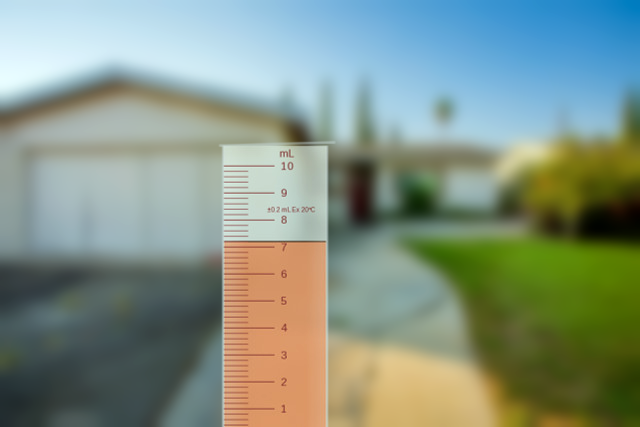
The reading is 7.2
